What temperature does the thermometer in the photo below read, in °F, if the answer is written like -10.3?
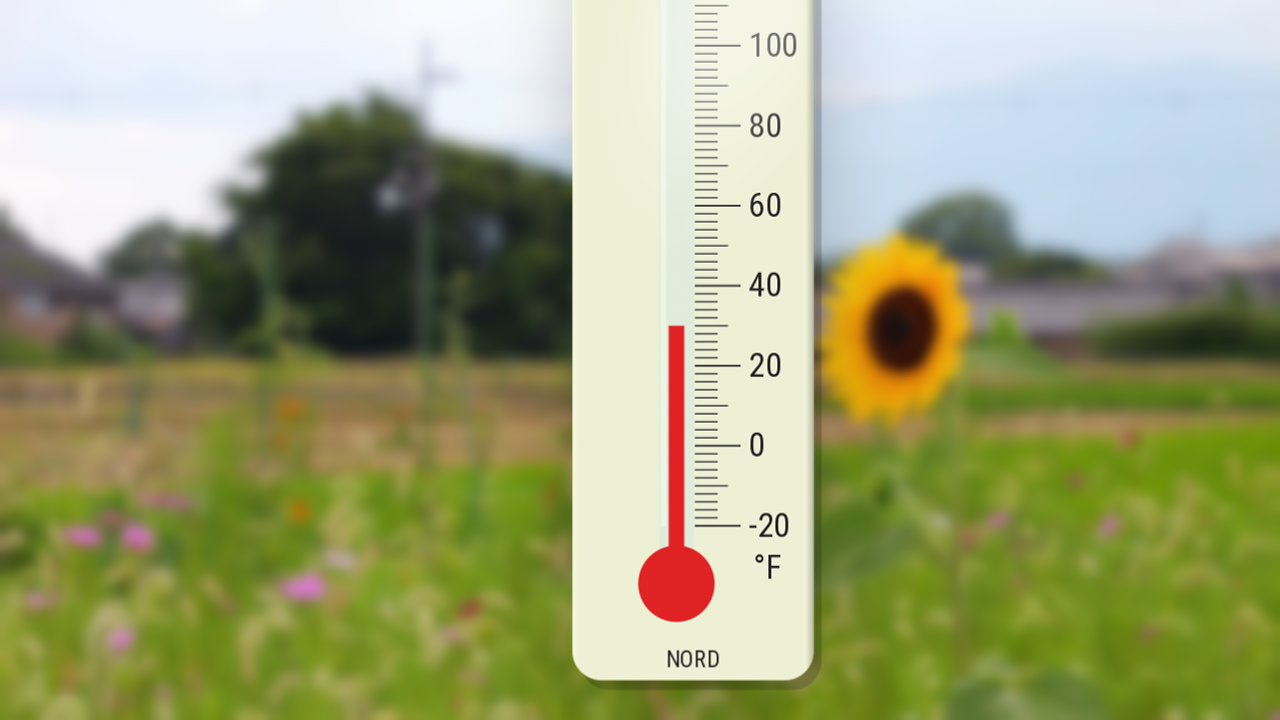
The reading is 30
